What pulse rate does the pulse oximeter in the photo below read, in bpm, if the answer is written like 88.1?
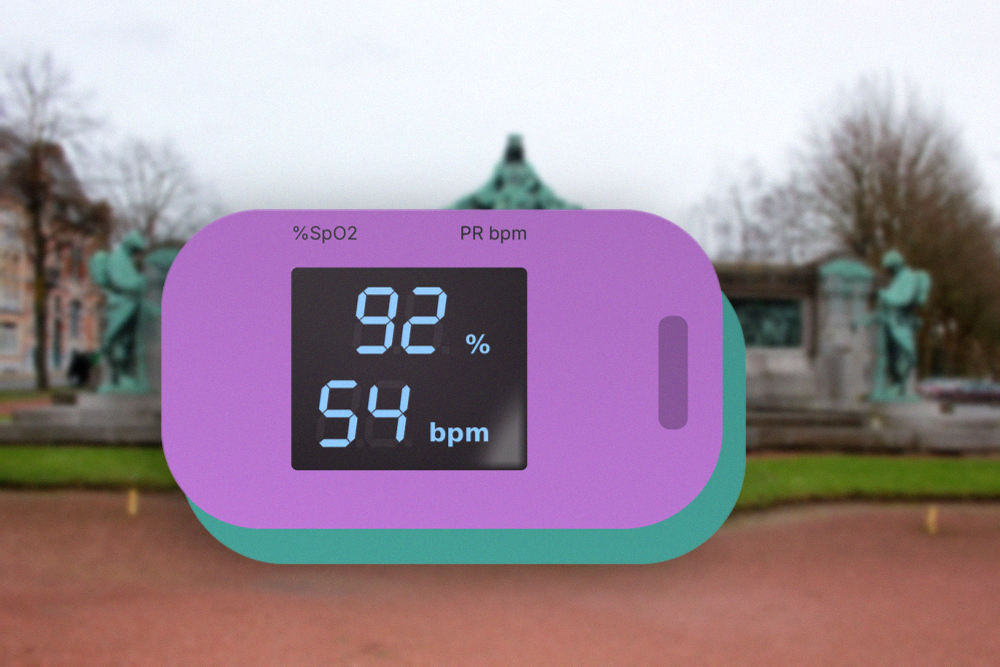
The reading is 54
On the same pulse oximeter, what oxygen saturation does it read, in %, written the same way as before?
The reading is 92
